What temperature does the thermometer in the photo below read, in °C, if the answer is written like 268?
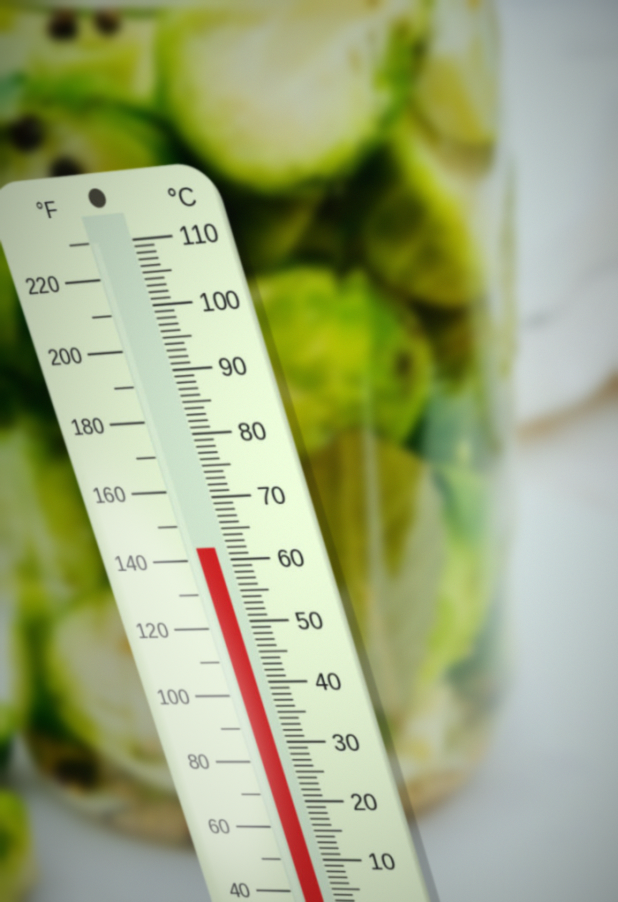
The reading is 62
